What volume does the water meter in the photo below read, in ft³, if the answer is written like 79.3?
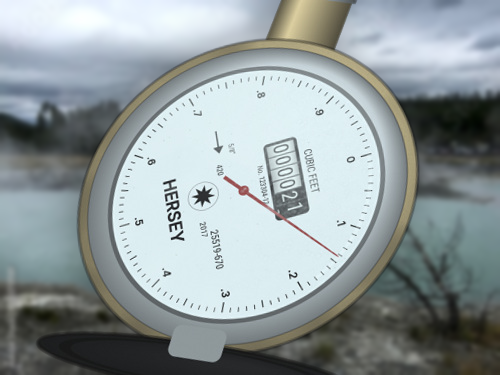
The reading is 21.14
